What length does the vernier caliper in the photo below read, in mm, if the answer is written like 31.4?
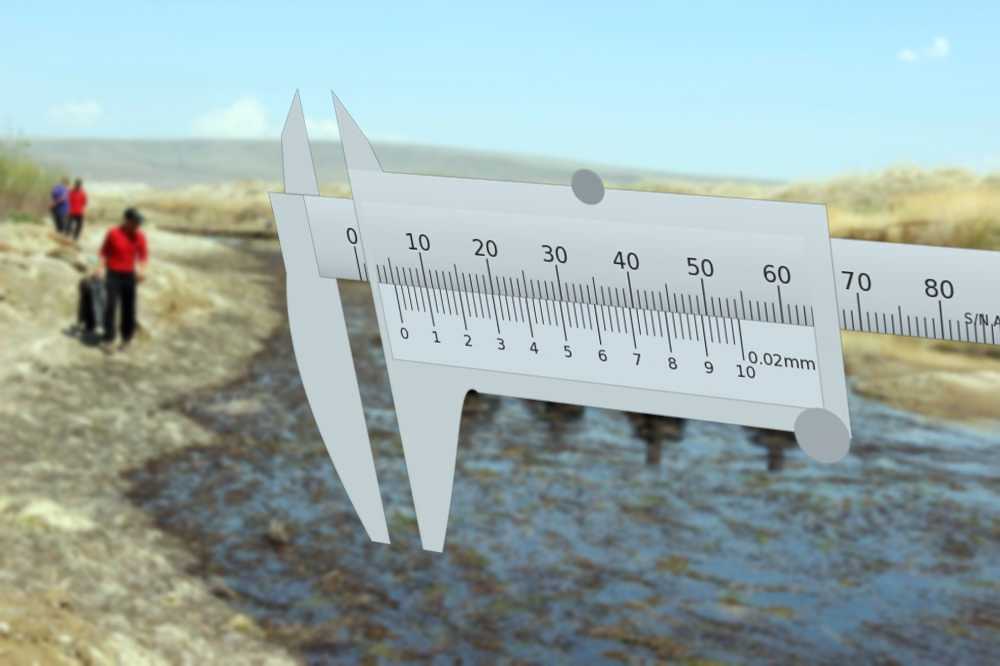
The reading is 5.2
